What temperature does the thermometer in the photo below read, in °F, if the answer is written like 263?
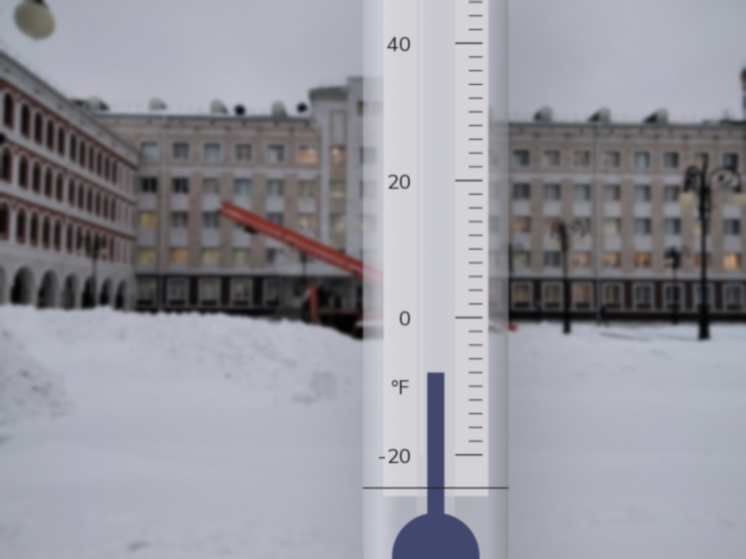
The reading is -8
